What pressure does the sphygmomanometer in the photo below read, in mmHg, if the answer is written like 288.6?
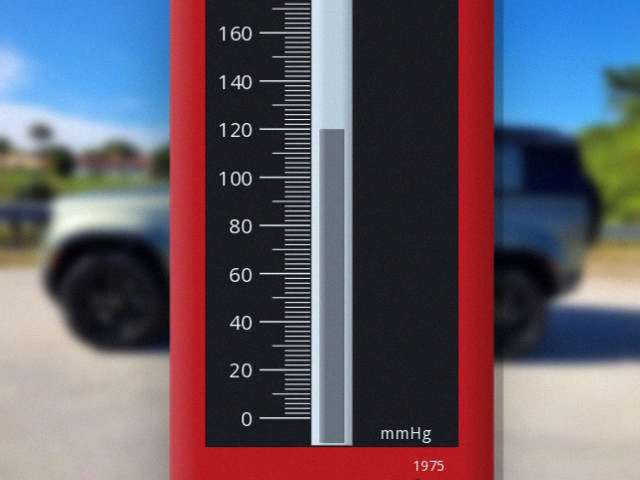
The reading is 120
